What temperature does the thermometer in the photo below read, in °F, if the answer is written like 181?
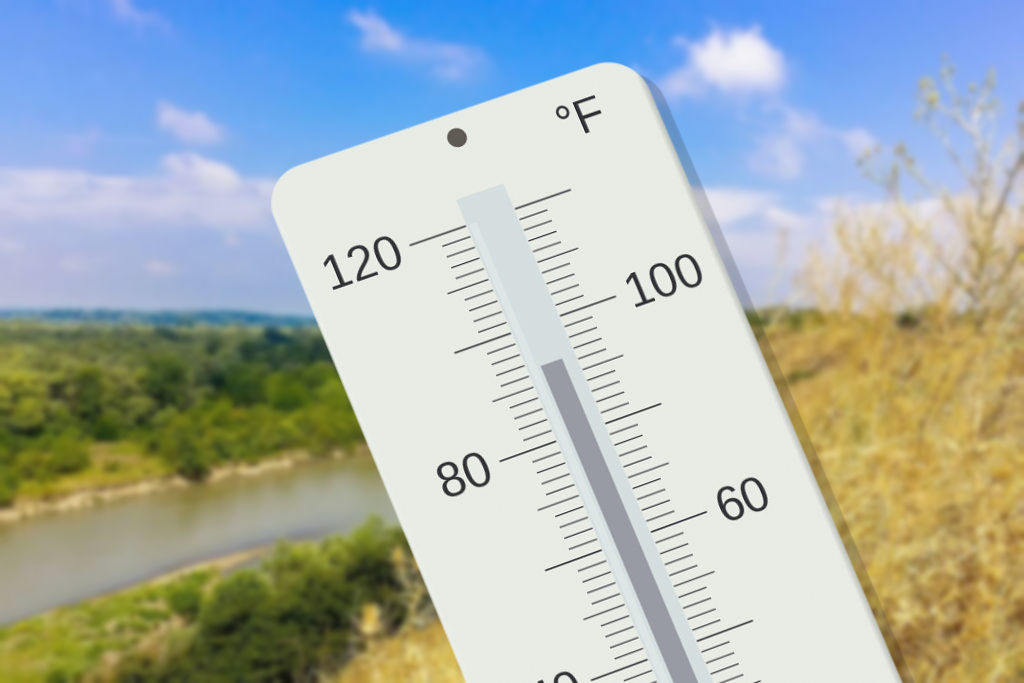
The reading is 93
